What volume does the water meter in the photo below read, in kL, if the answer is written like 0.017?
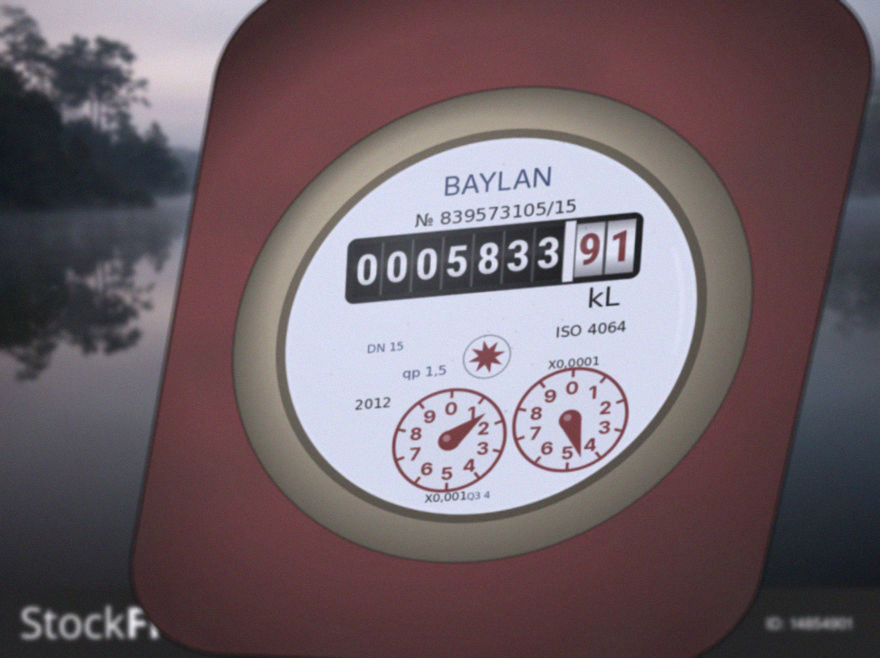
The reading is 5833.9114
